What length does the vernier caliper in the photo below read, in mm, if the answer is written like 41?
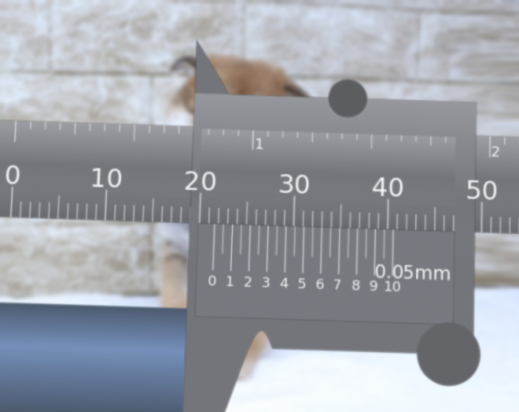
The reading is 21.6
